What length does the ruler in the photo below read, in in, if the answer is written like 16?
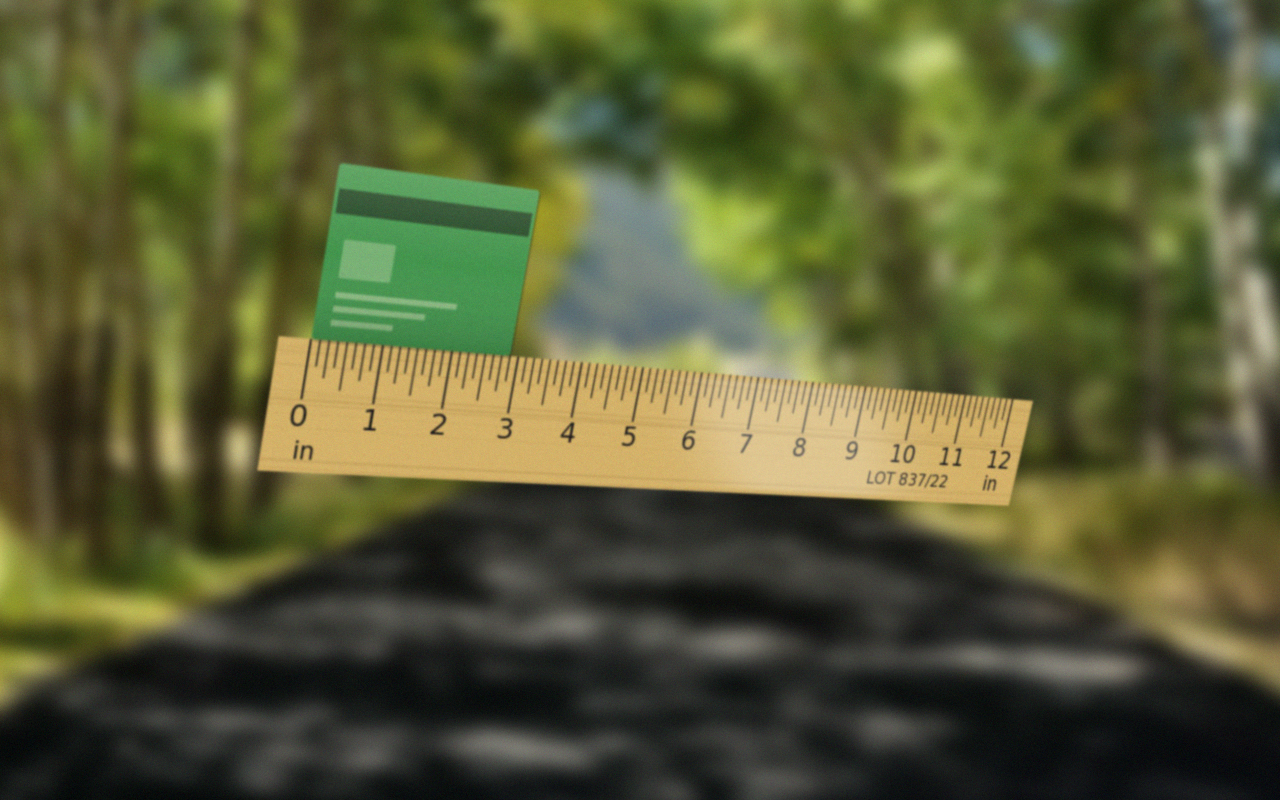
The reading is 2.875
